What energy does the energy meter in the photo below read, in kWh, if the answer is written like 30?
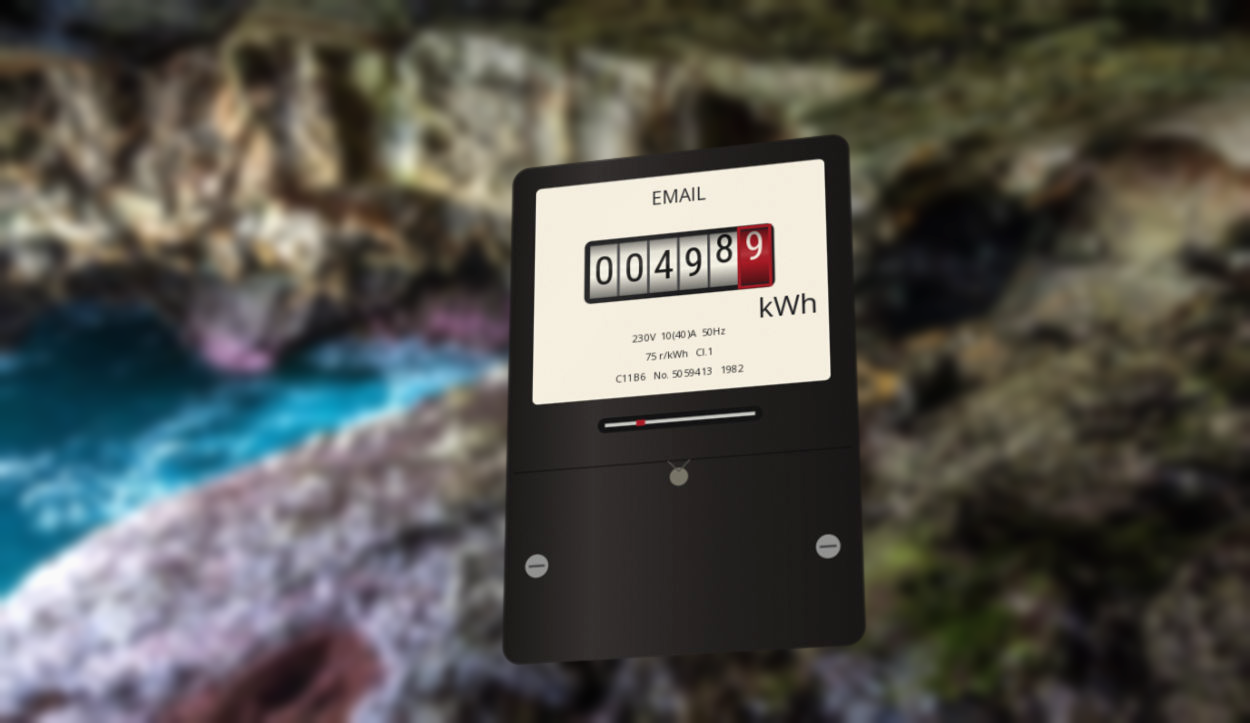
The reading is 498.9
